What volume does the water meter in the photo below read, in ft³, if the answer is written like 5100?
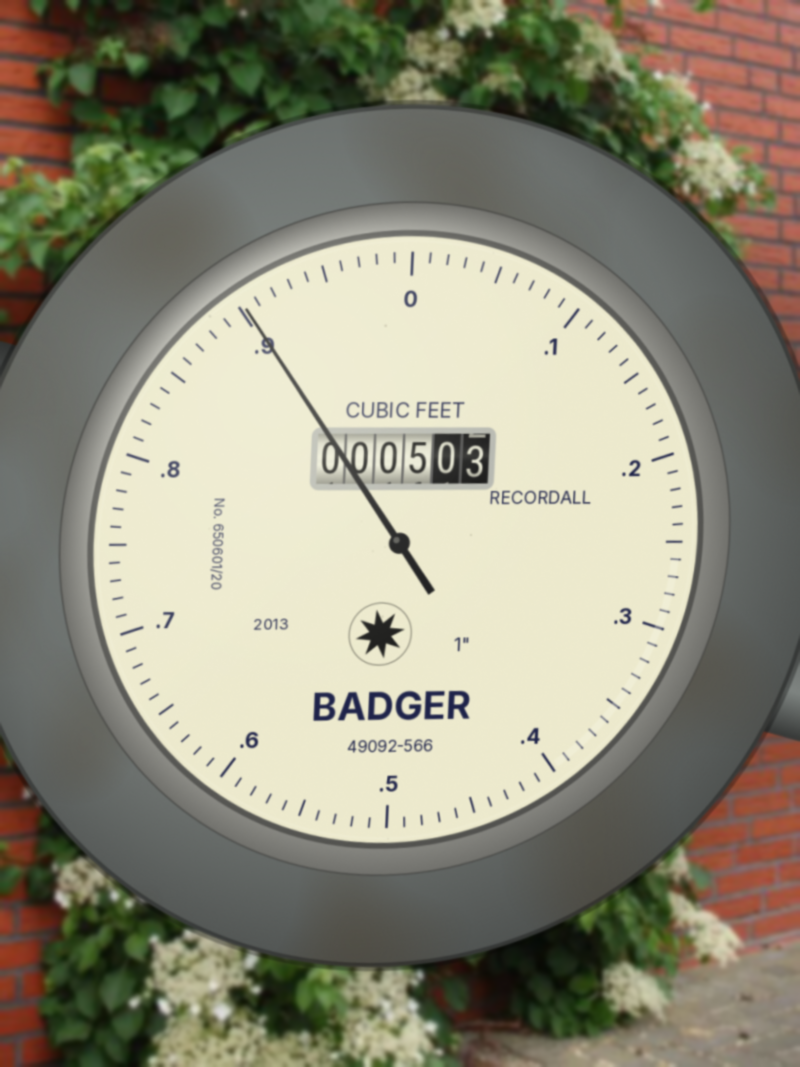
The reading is 502.90
